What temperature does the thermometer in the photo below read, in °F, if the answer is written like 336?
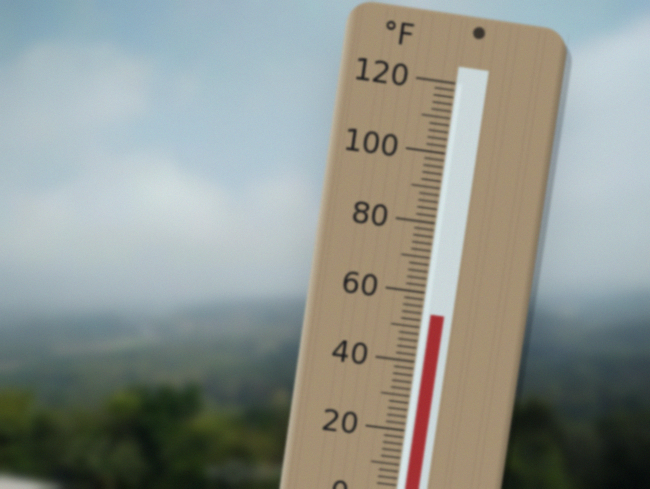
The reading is 54
